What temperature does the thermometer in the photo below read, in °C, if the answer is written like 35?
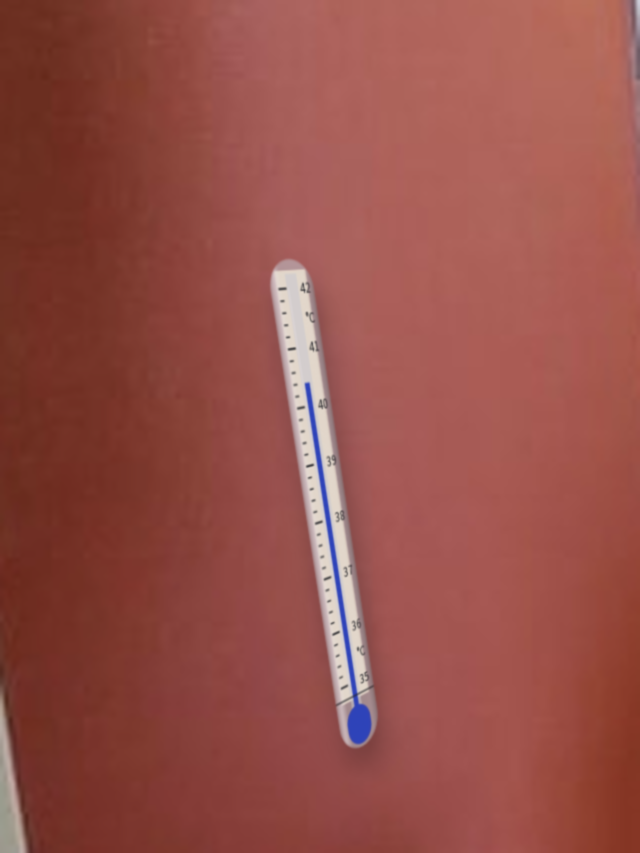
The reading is 40.4
